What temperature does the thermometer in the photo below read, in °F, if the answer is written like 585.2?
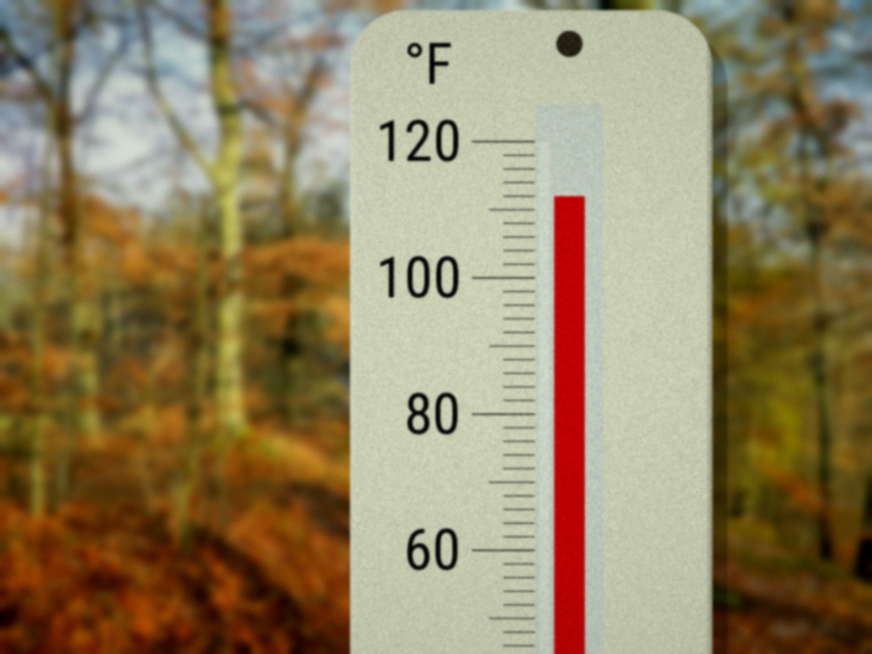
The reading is 112
